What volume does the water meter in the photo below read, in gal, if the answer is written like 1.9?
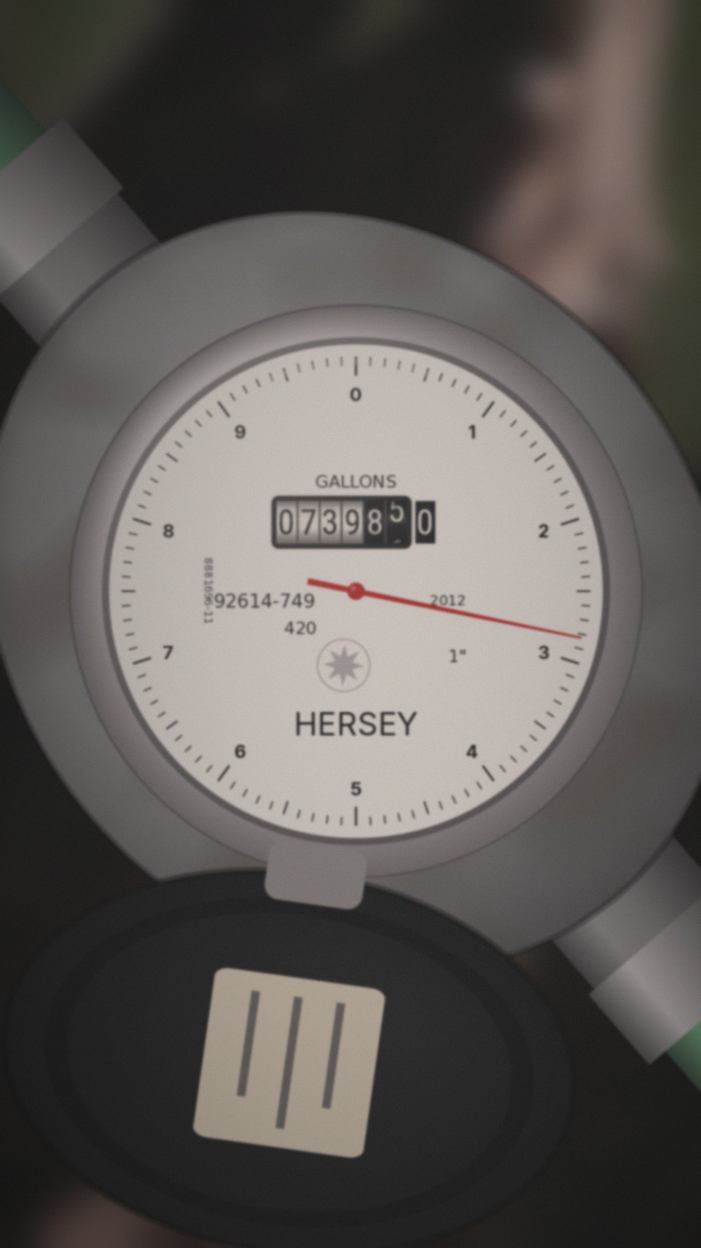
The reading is 739852.8
